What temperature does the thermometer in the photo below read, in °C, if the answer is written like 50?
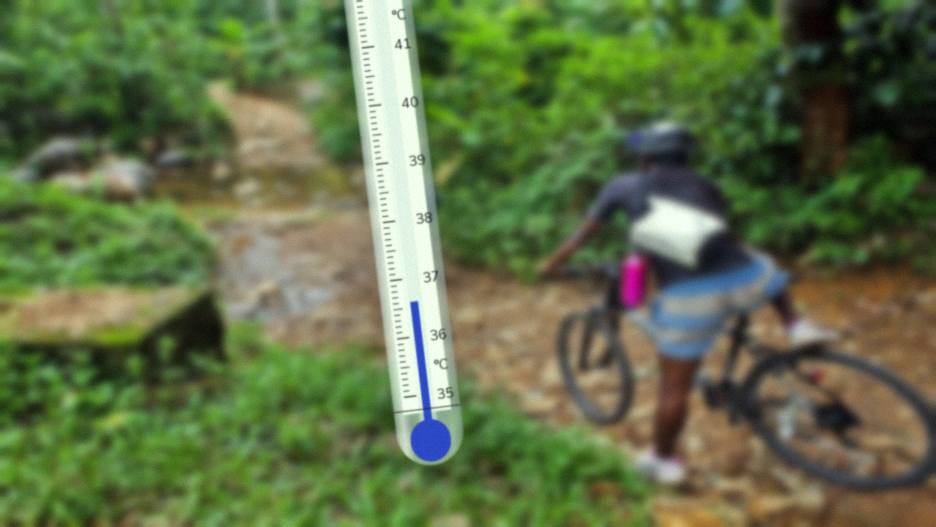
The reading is 36.6
